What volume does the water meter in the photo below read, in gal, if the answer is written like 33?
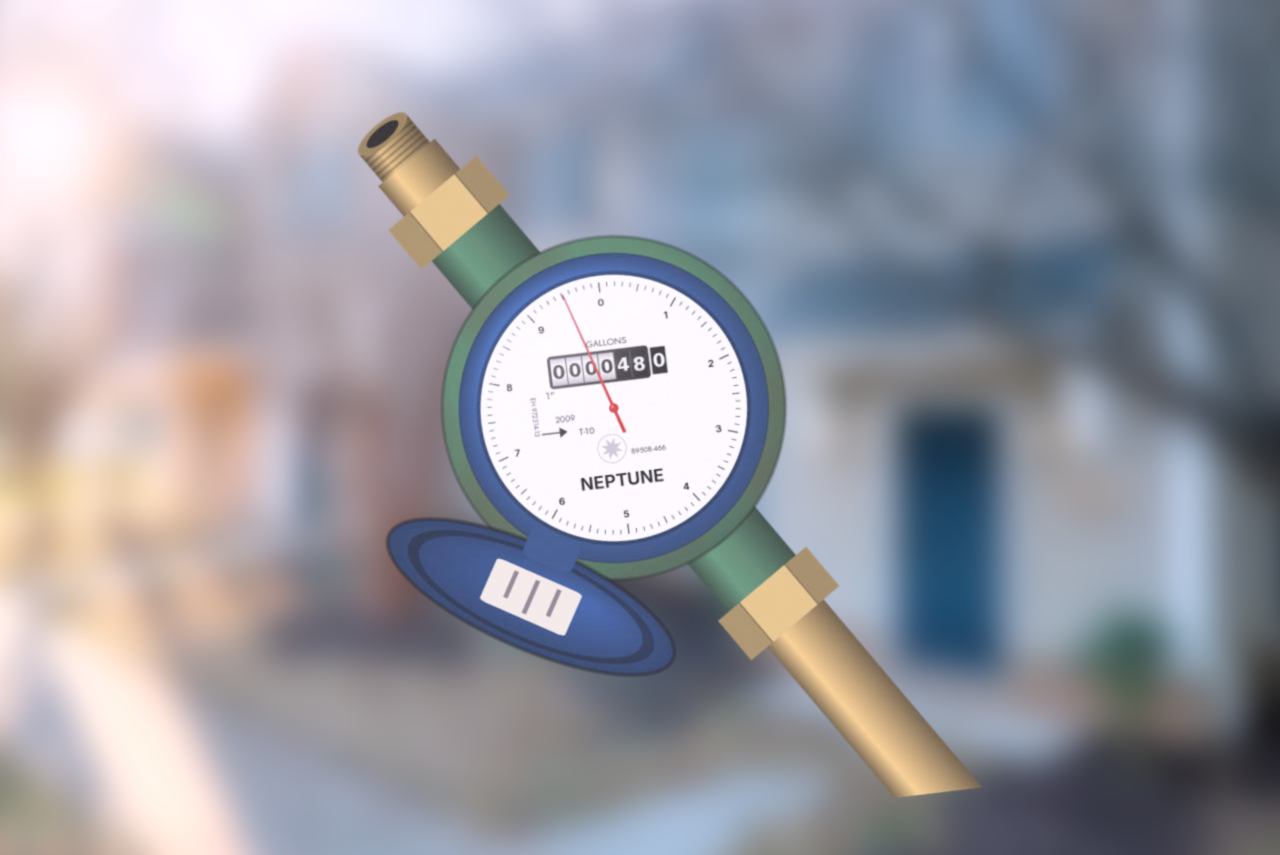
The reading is 479.5
